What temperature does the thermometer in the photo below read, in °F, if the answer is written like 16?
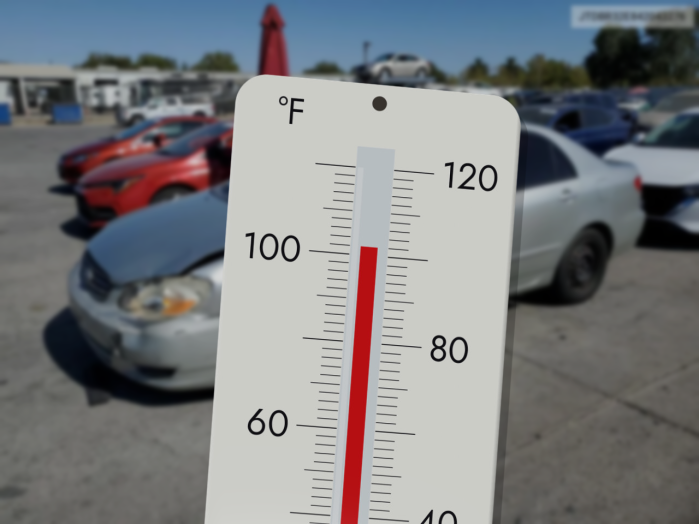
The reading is 102
